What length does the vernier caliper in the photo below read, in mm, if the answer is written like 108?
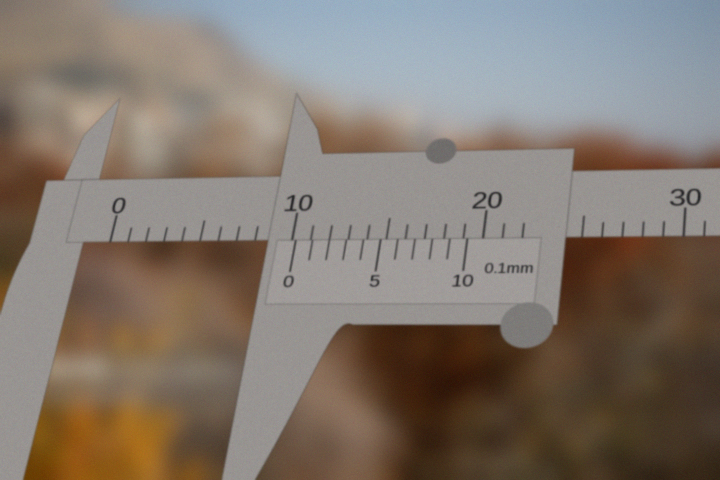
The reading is 10.2
